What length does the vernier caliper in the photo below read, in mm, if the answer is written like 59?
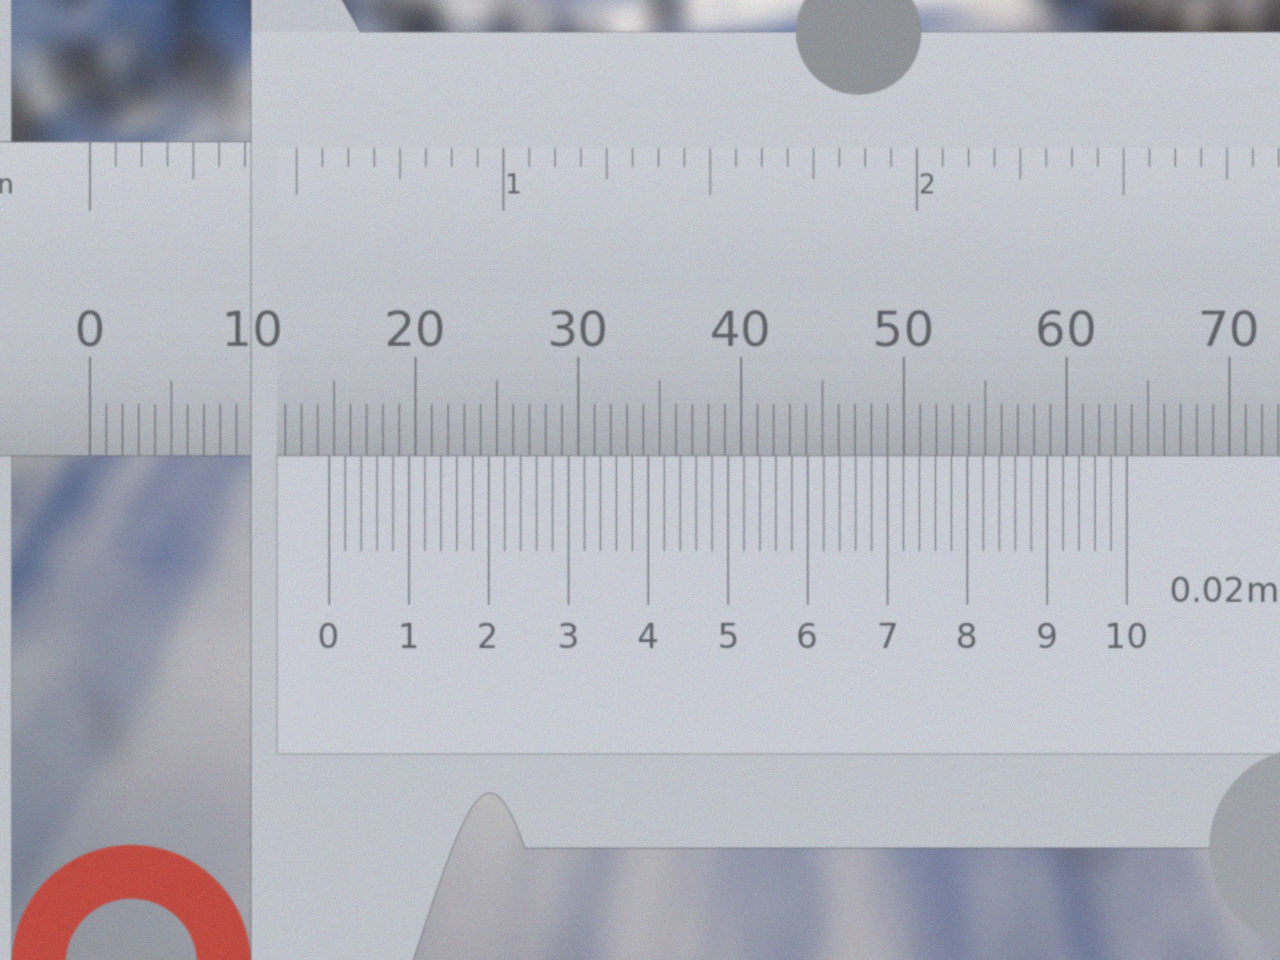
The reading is 14.7
